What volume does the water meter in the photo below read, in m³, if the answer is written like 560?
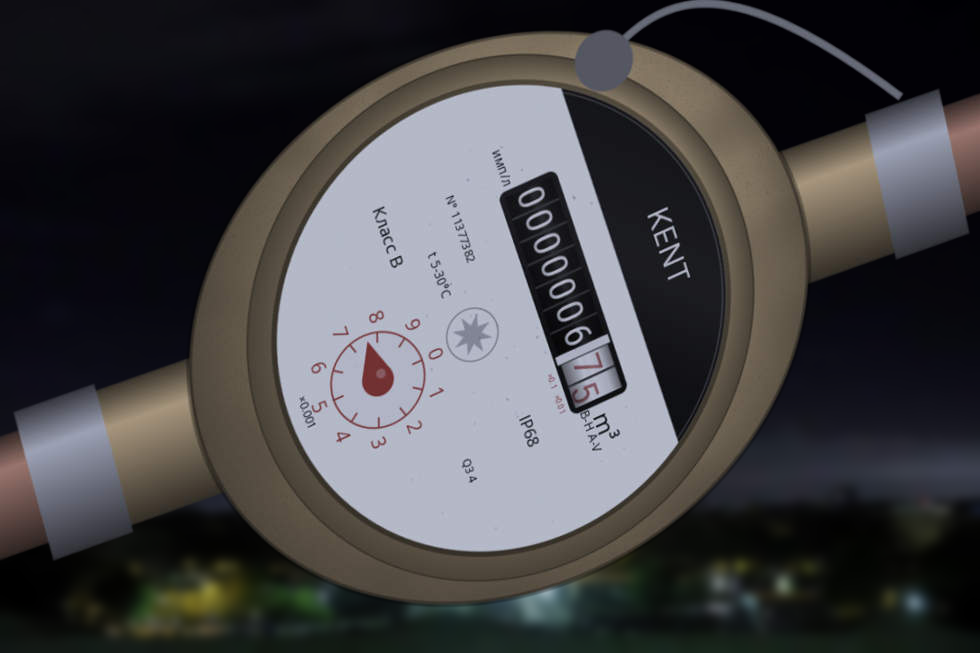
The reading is 6.747
